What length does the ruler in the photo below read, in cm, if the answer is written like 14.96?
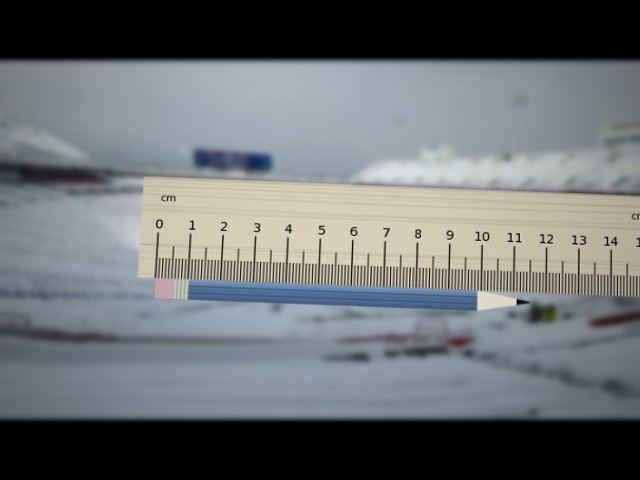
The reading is 11.5
